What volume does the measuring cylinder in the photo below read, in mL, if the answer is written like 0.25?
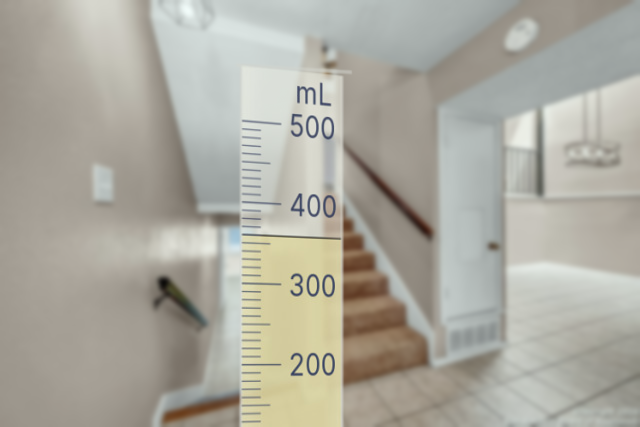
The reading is 360
